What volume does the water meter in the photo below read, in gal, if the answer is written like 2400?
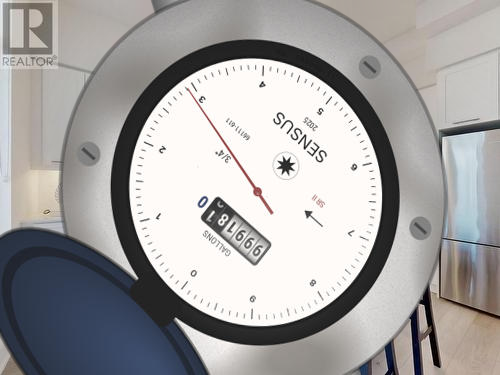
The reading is 9991812.9
